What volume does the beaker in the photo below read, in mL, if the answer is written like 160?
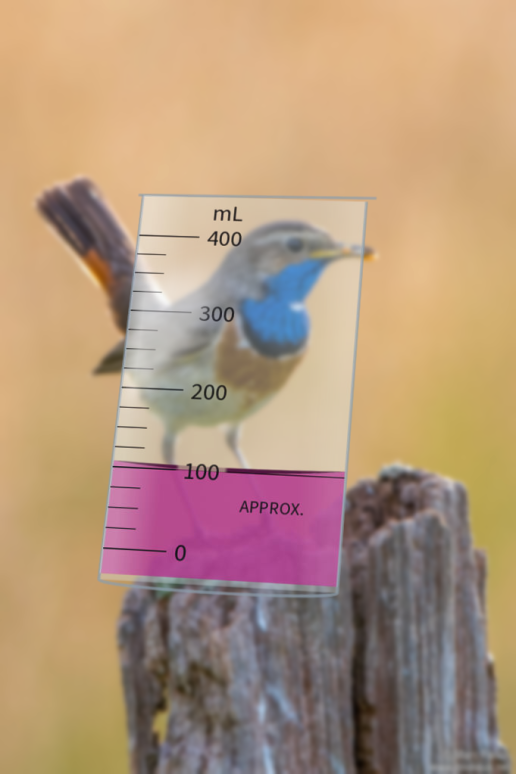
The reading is 100
